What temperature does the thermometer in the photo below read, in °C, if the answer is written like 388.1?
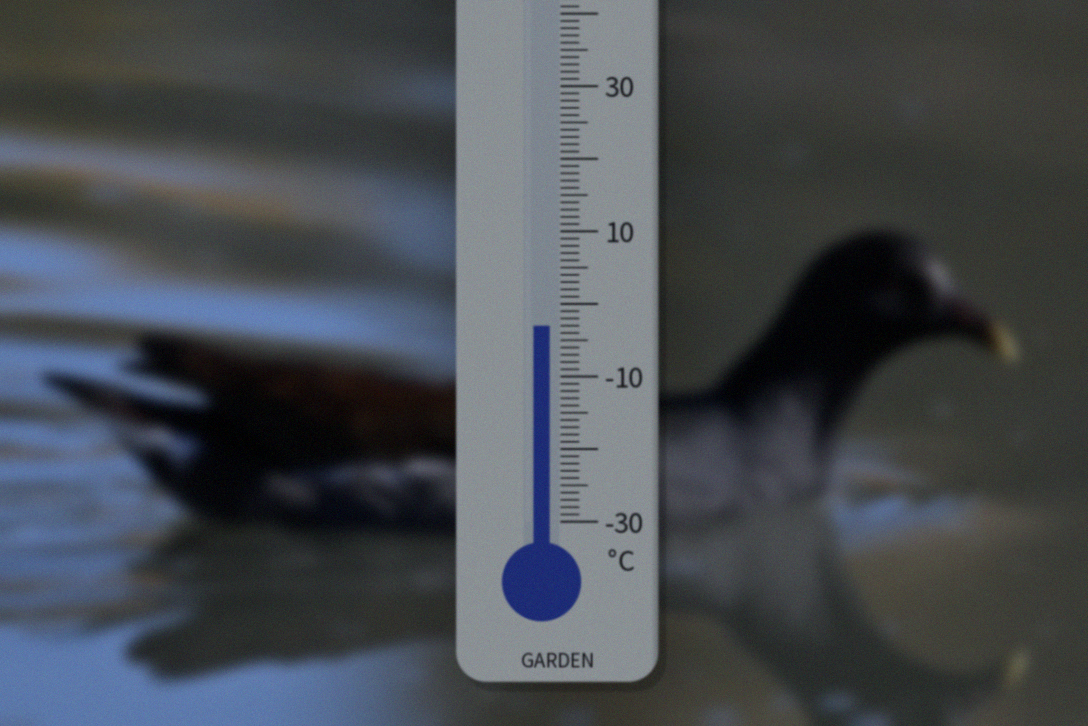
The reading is -3
